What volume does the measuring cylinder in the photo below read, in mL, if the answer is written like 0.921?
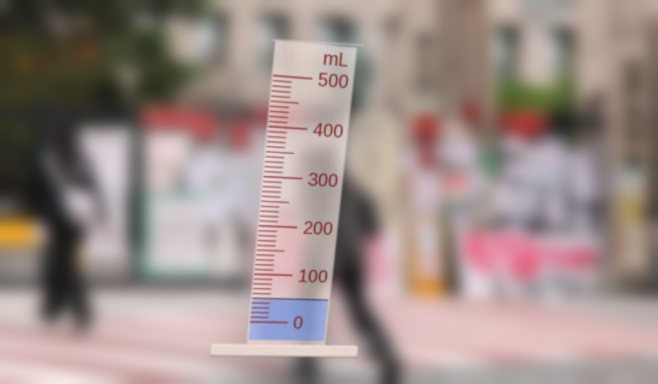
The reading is 50
